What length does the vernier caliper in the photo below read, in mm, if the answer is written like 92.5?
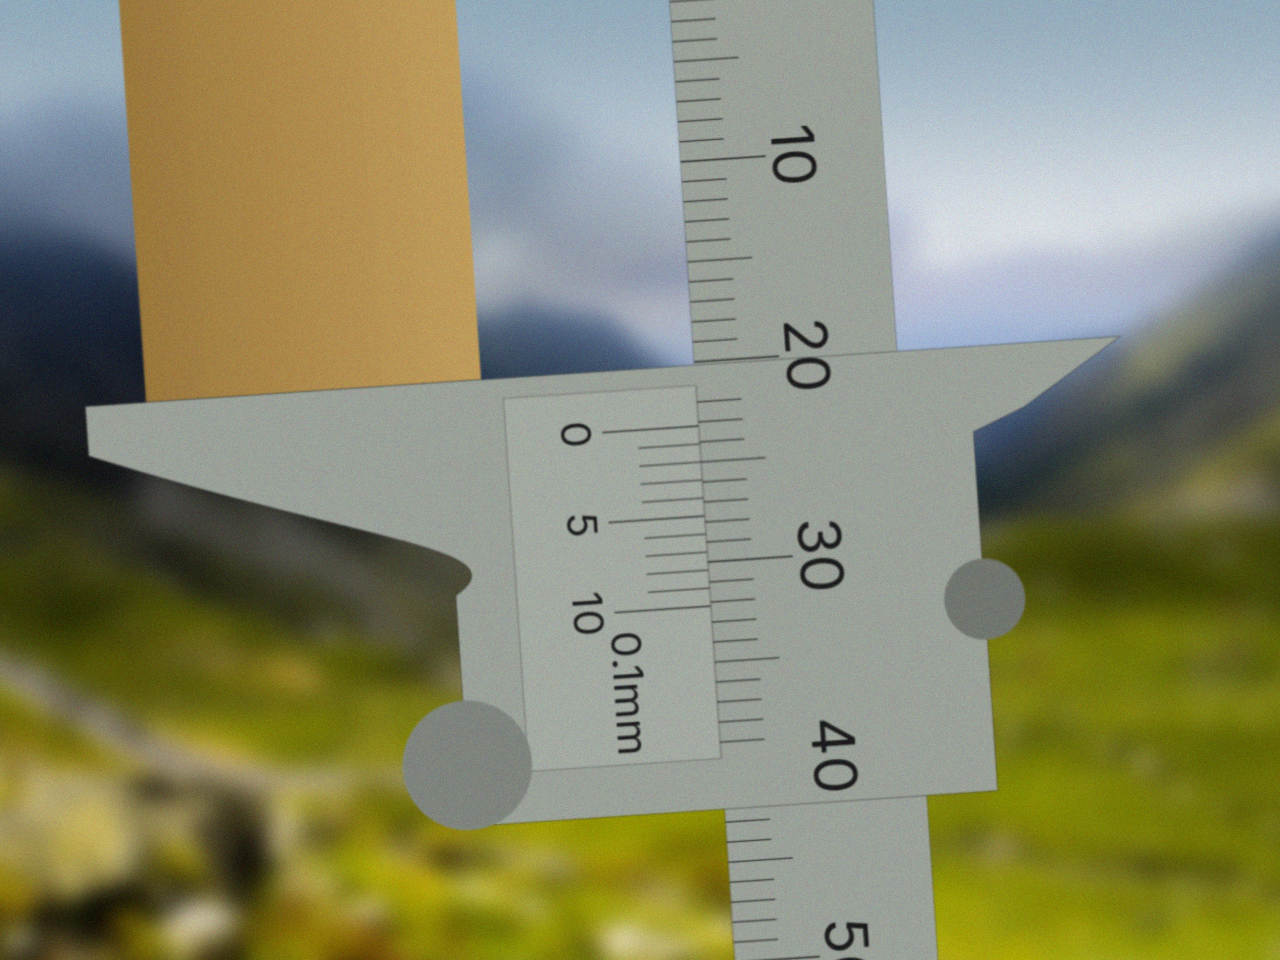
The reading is 23.2
